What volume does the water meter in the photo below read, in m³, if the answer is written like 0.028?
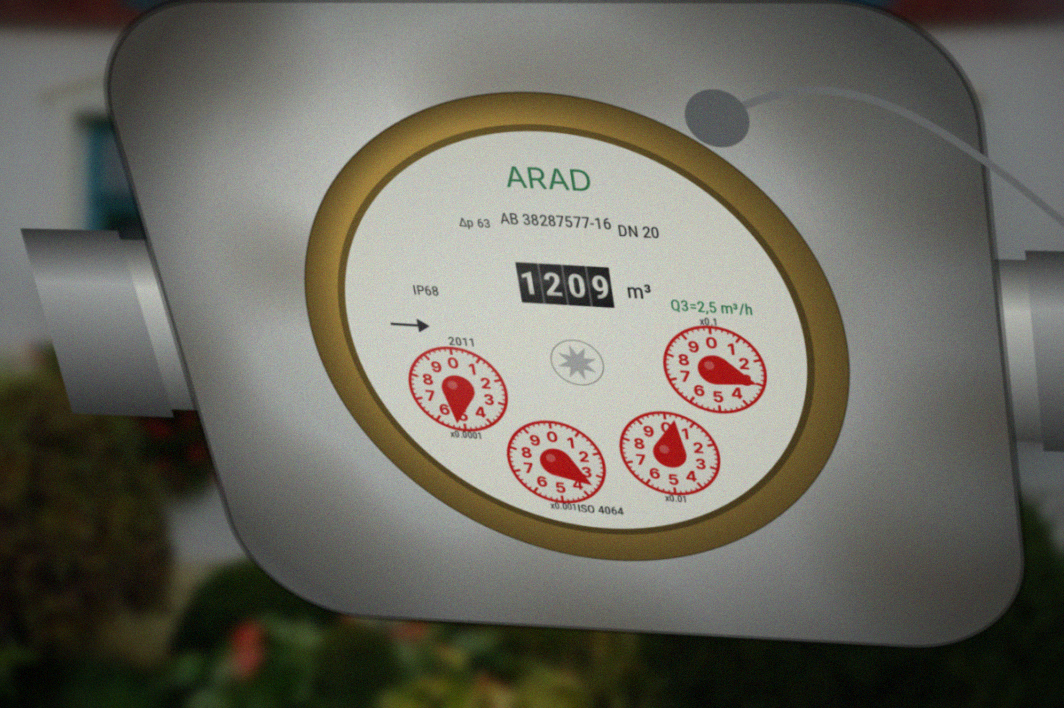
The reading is 1209.3035
